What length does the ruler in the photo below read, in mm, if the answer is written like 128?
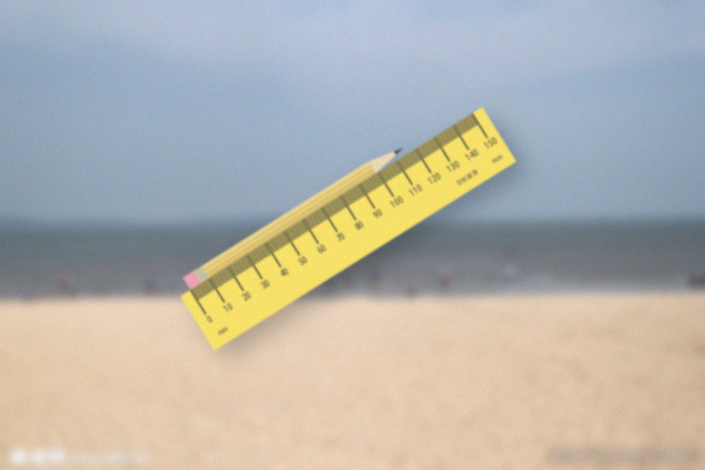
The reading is 115
